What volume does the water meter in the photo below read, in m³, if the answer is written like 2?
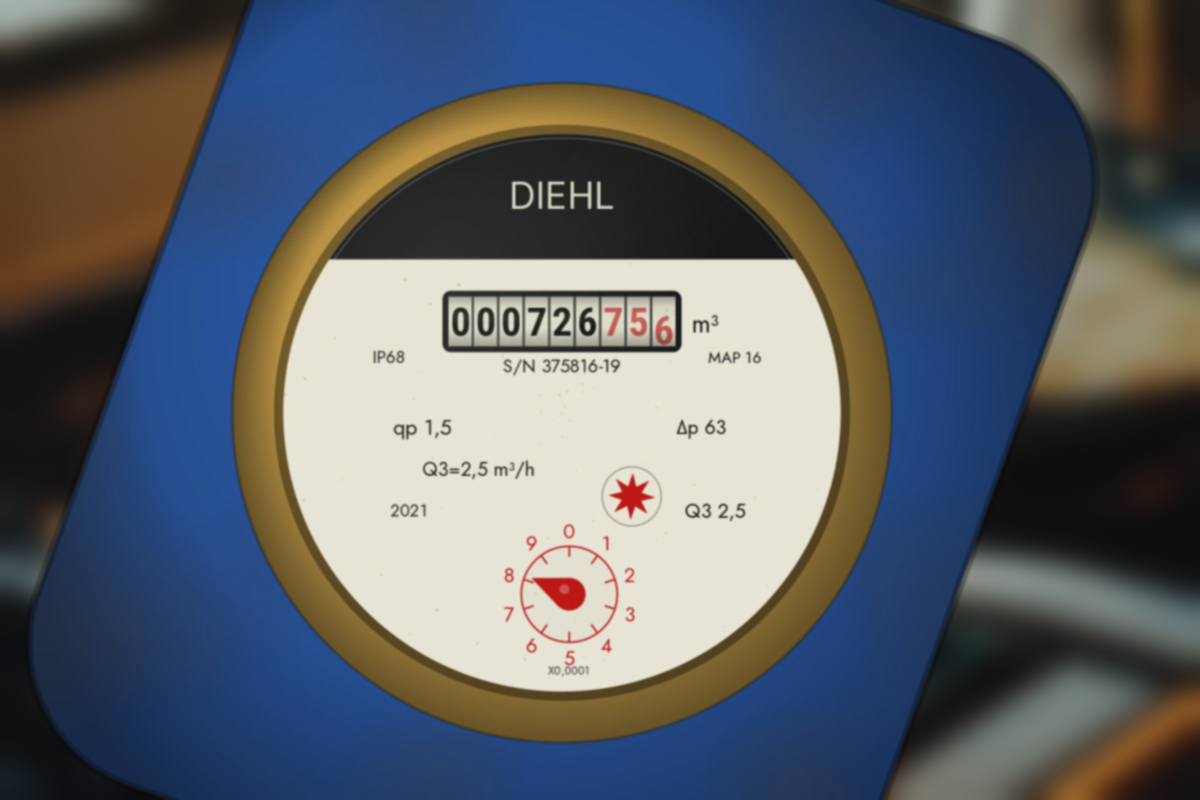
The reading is 726.7558
